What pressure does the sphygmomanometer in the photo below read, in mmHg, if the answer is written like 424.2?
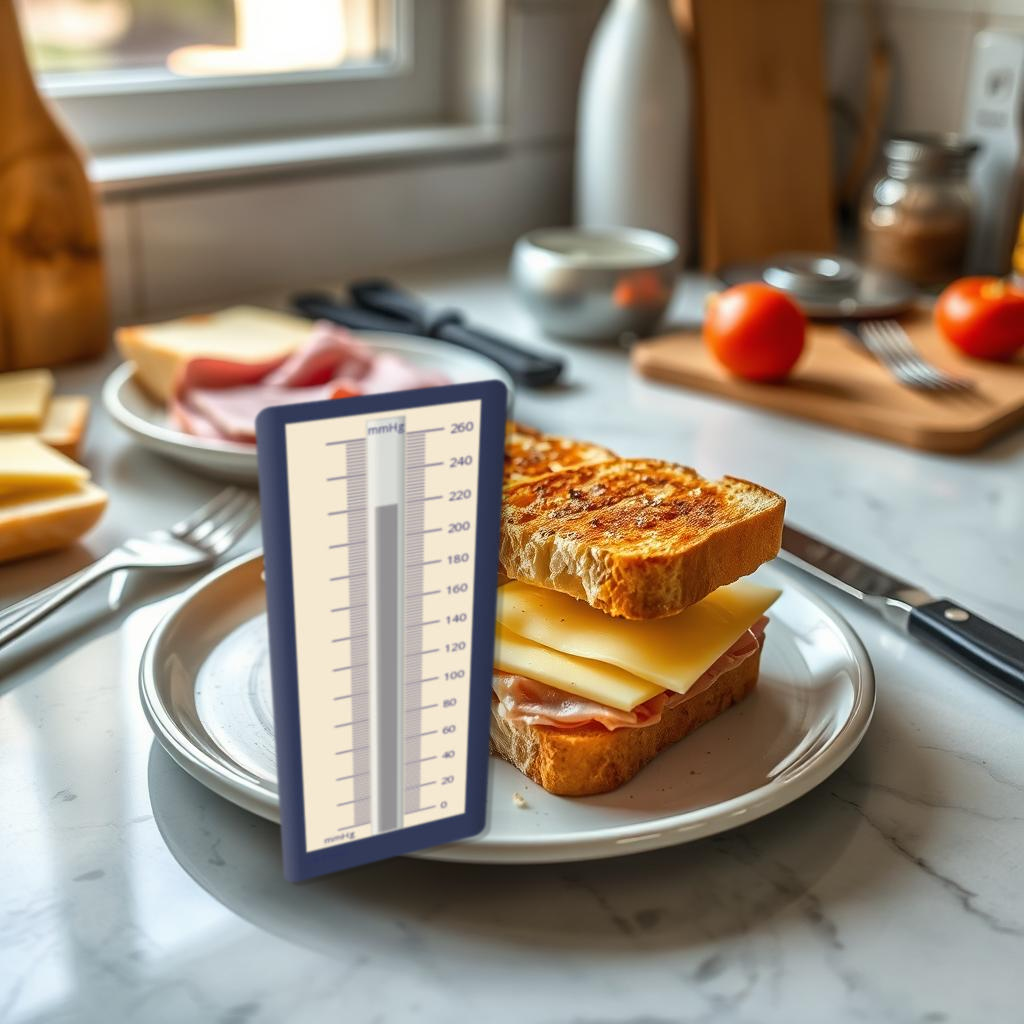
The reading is 220
